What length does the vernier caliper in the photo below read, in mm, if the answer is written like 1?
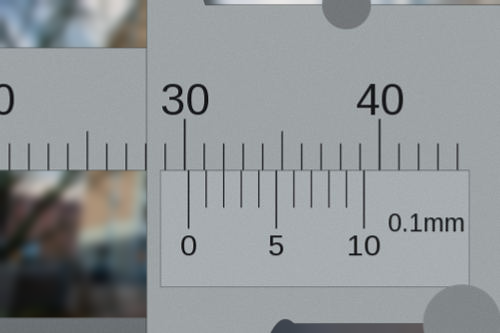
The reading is 30.2
